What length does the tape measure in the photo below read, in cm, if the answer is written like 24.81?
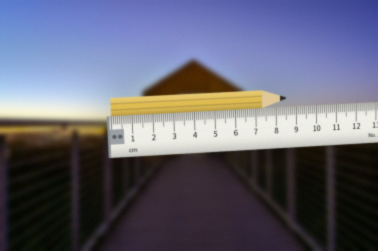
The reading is 8.5
